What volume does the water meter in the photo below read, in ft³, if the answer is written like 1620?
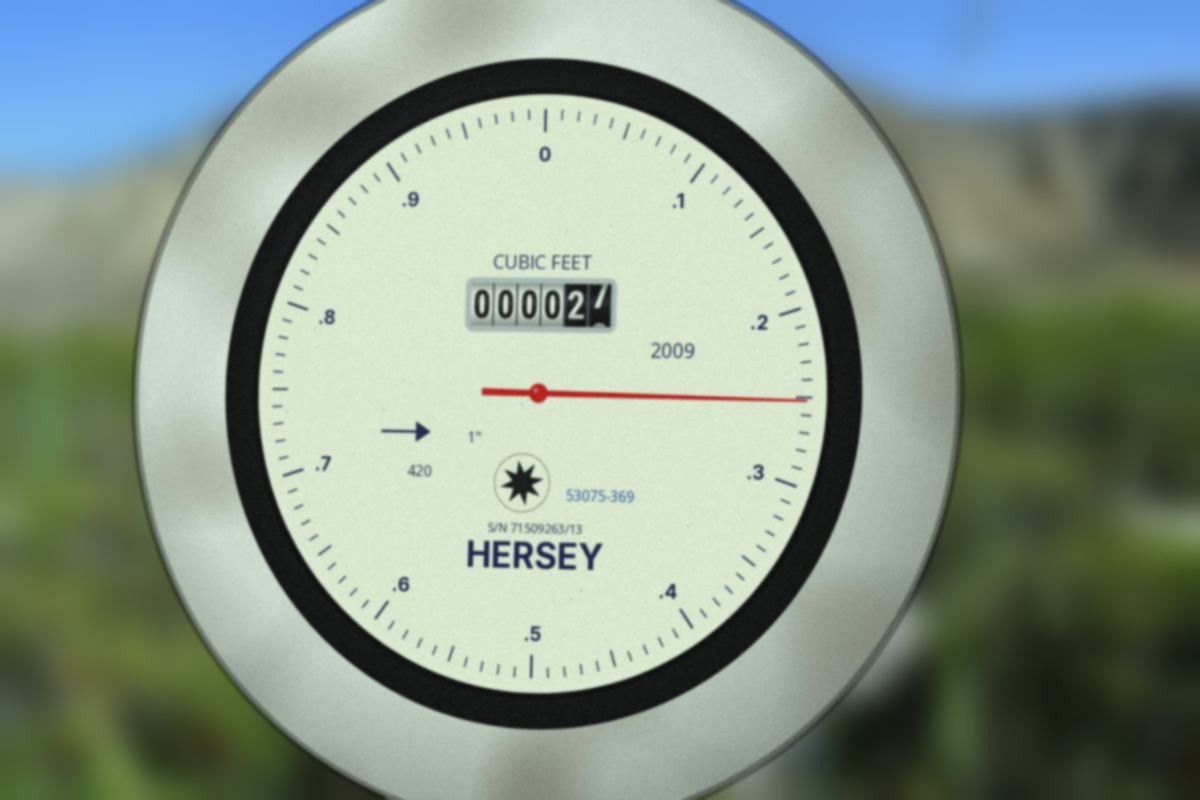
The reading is 27.25
